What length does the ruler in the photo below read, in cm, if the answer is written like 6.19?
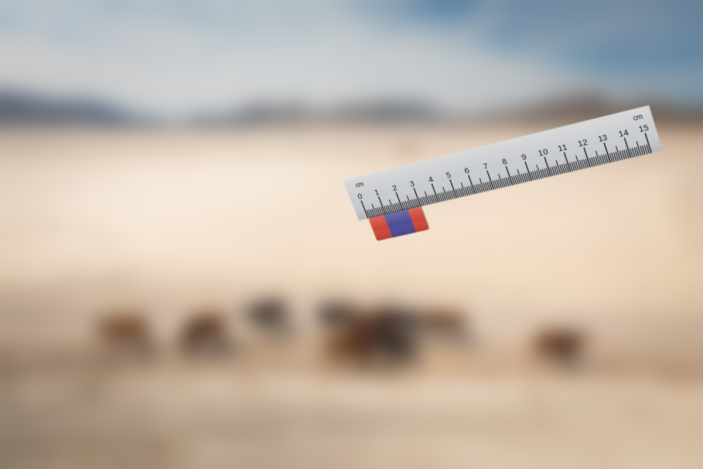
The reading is 3
